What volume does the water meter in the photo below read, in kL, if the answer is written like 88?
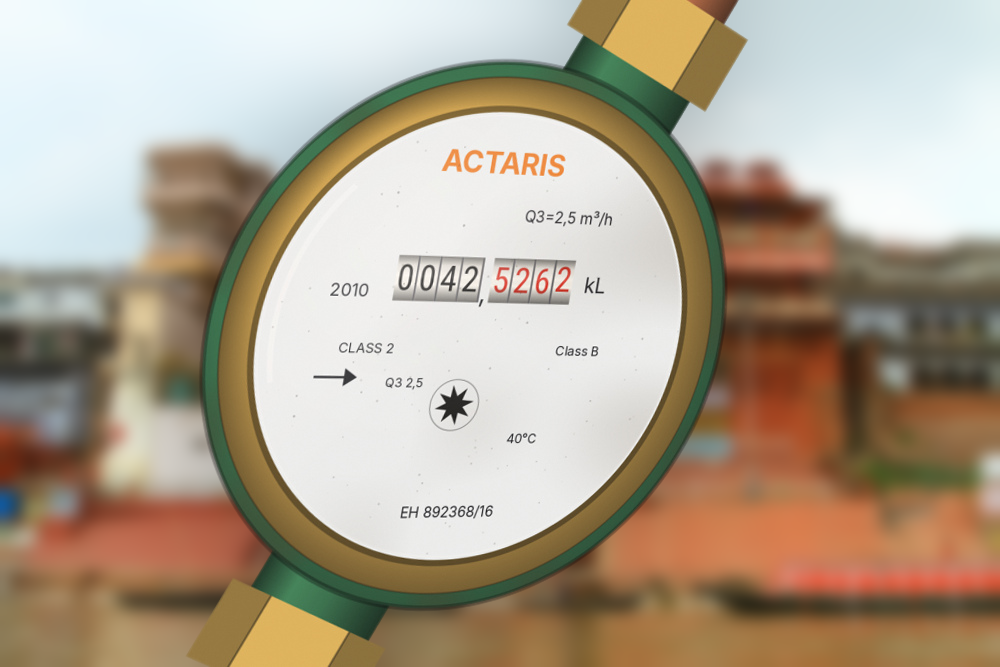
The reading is 42.5262
